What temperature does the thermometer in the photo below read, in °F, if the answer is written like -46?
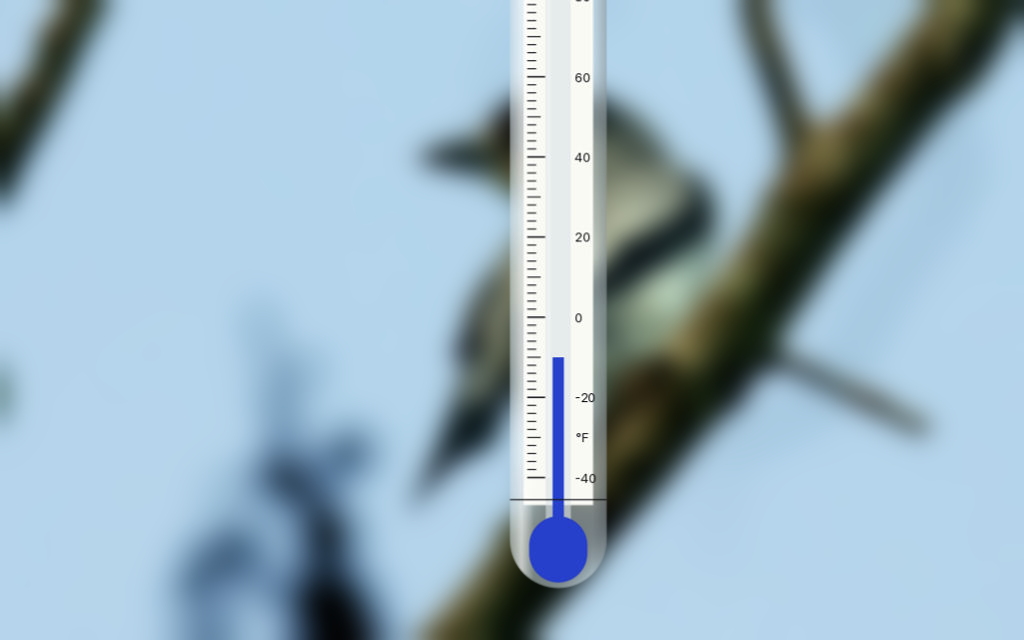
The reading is -10
